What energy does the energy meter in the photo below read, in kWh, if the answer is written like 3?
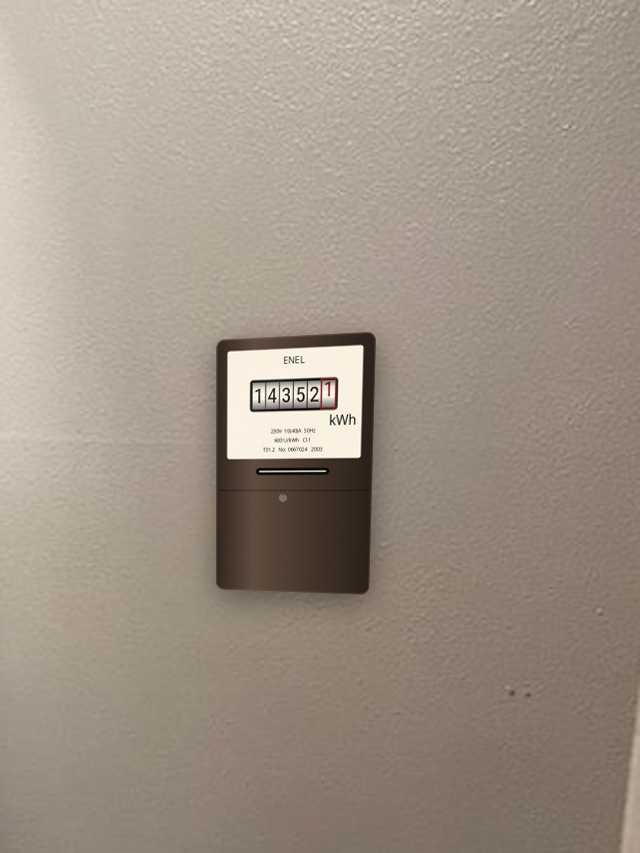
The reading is 14352.1
